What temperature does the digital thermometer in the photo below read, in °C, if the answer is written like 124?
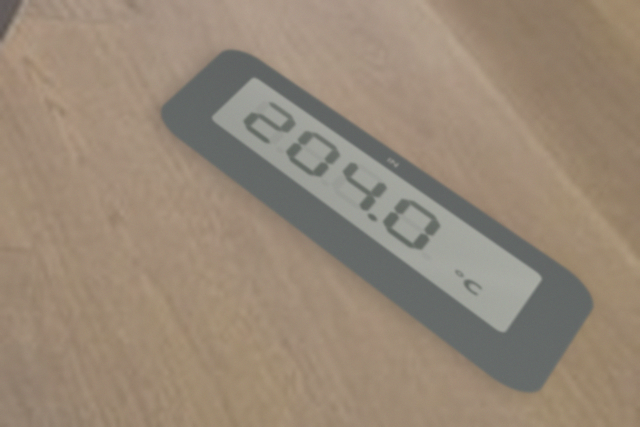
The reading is 204.0
